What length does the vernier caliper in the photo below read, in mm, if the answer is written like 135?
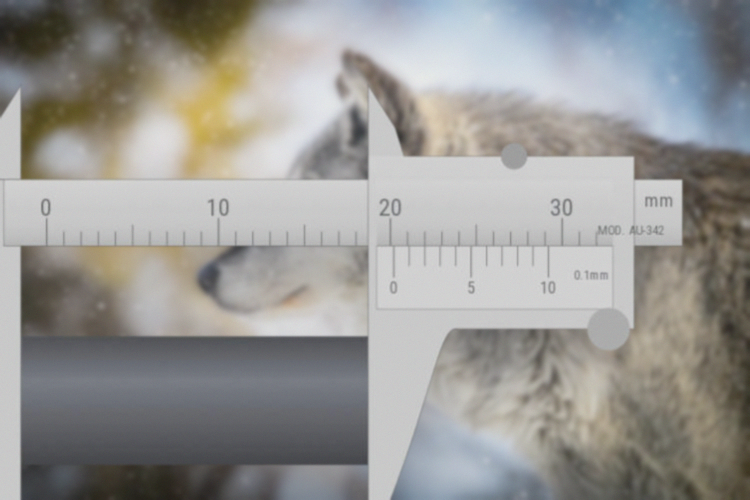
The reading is 20.2
